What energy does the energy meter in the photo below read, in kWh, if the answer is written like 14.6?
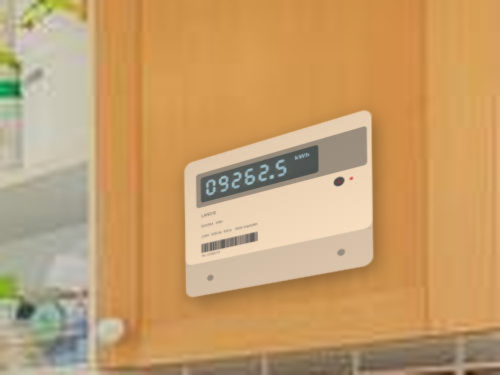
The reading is 9262.5
